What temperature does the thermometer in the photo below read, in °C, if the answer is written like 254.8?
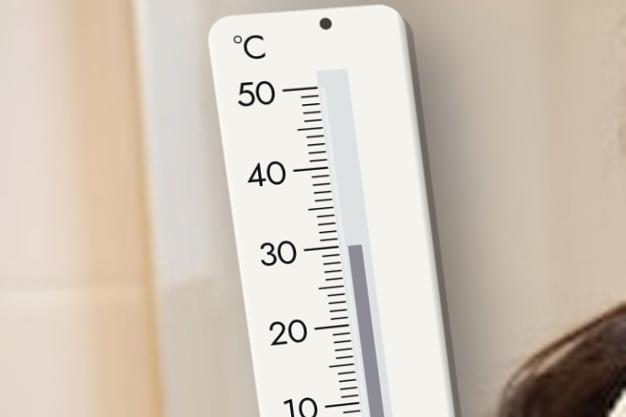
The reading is 30
